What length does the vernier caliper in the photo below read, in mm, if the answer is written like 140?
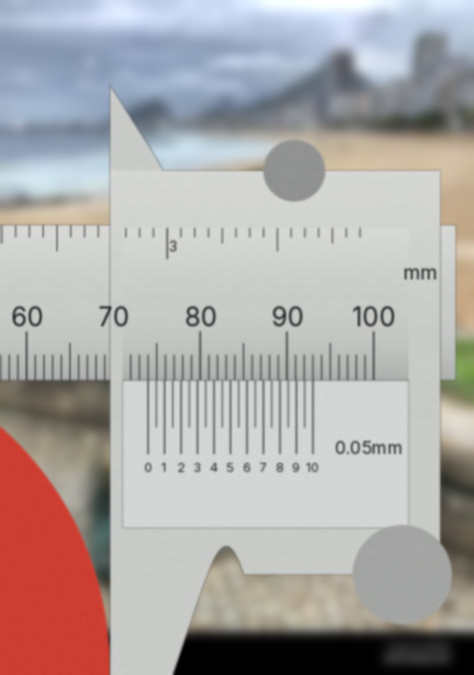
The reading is 74.0
